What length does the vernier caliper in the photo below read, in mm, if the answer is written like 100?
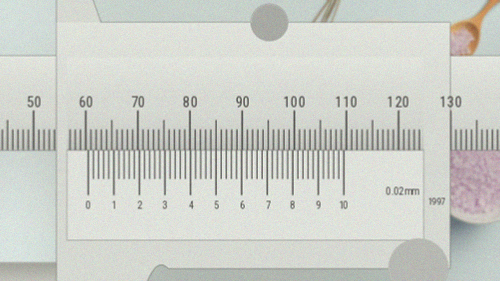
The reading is 60.5
